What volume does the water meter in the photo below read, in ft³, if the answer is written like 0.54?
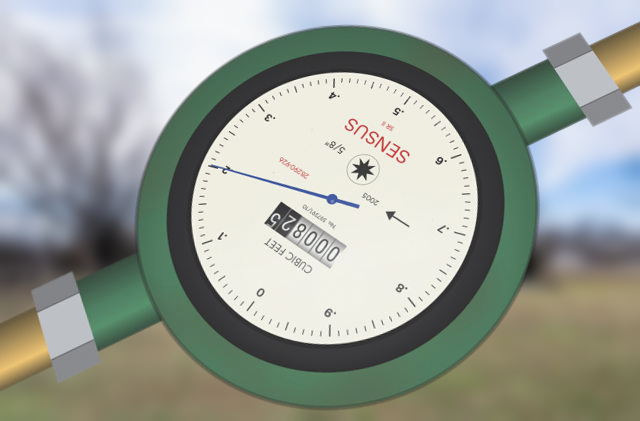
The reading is 825.20
